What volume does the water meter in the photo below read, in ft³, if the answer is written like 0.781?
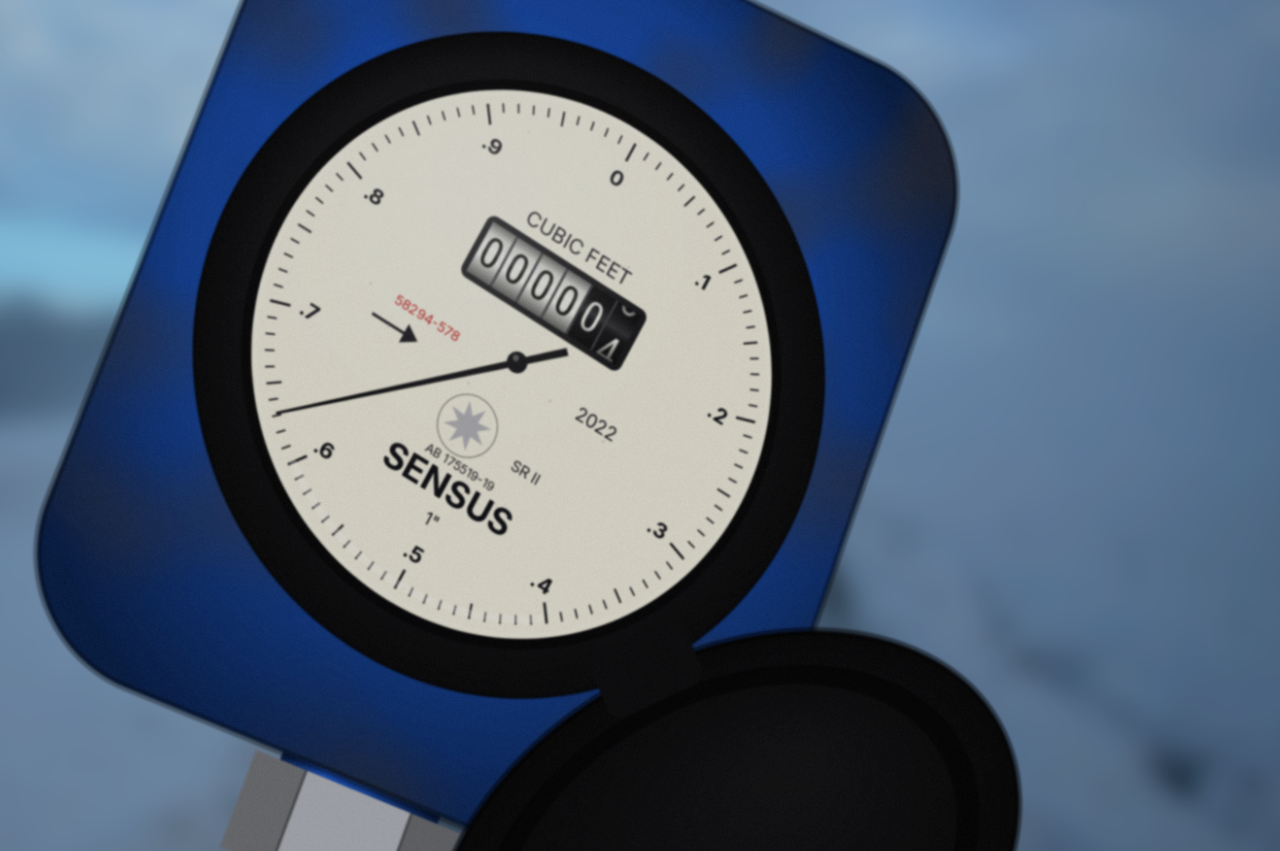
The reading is 3.63
